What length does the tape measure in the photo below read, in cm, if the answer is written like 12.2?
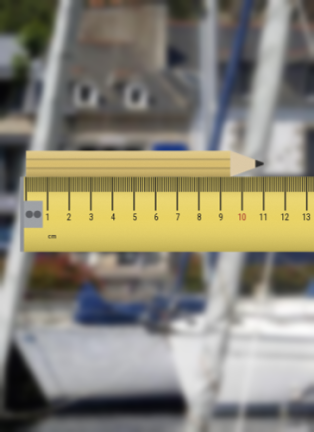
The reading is 11
